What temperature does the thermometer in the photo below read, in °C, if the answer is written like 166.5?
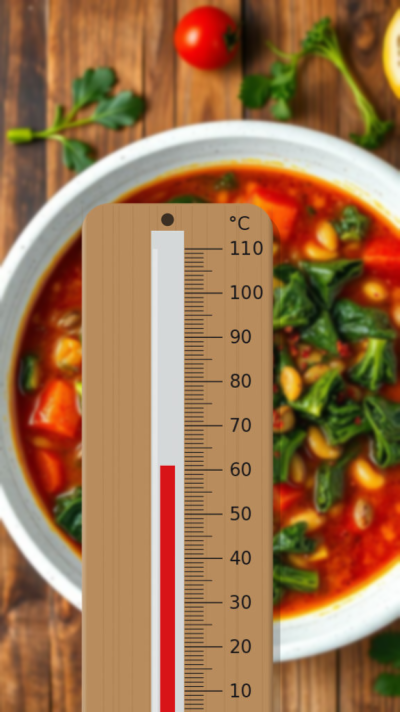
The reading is 61
